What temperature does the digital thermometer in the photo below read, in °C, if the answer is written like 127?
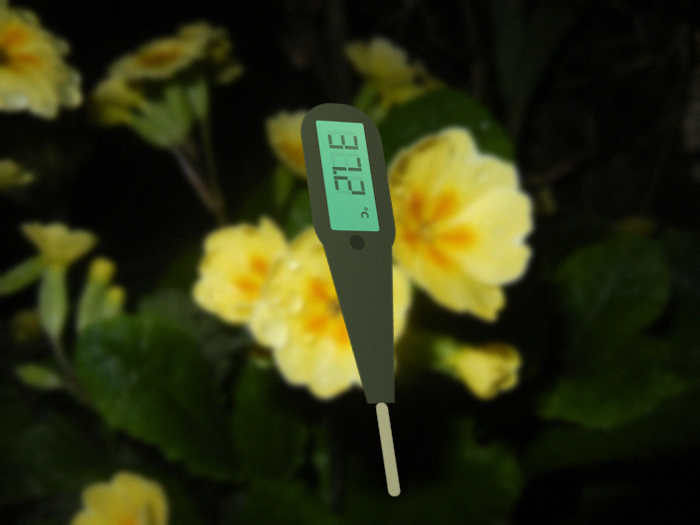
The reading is 37.2
